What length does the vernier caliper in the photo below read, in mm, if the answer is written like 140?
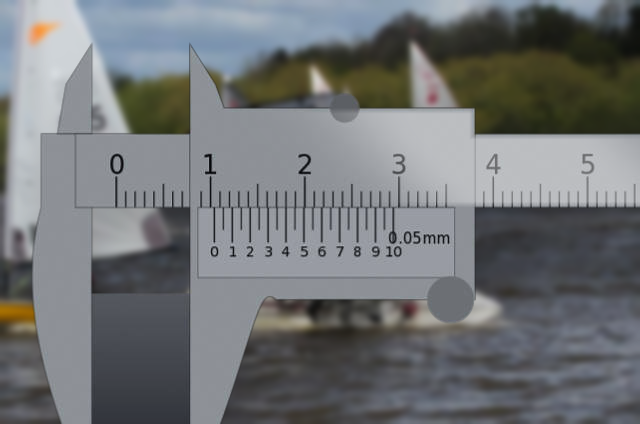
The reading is 10.4
